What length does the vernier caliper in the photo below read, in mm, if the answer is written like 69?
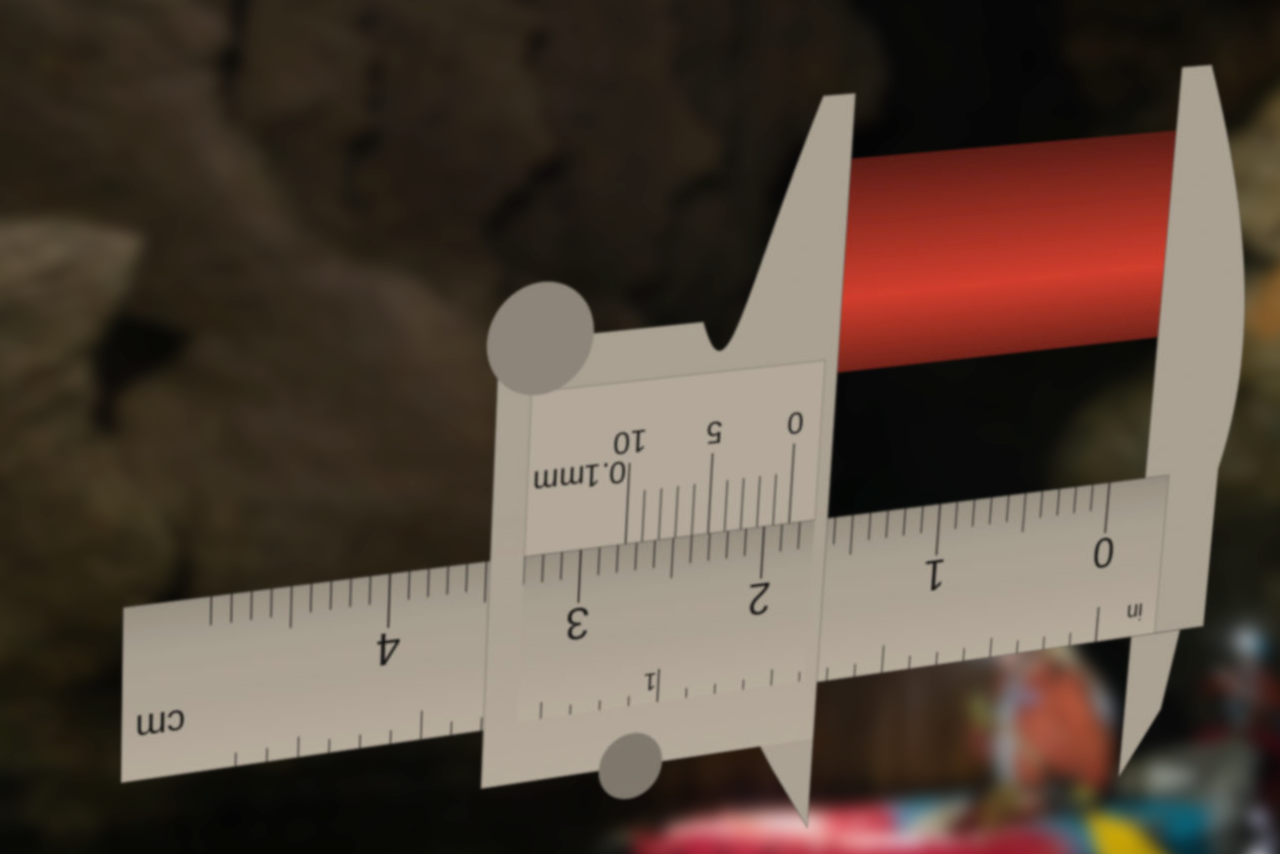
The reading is 18.6
